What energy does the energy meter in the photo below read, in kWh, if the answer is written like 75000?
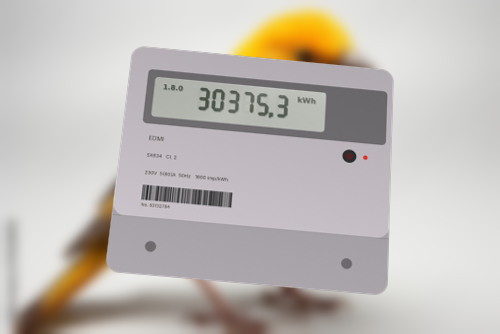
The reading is 30375.3
